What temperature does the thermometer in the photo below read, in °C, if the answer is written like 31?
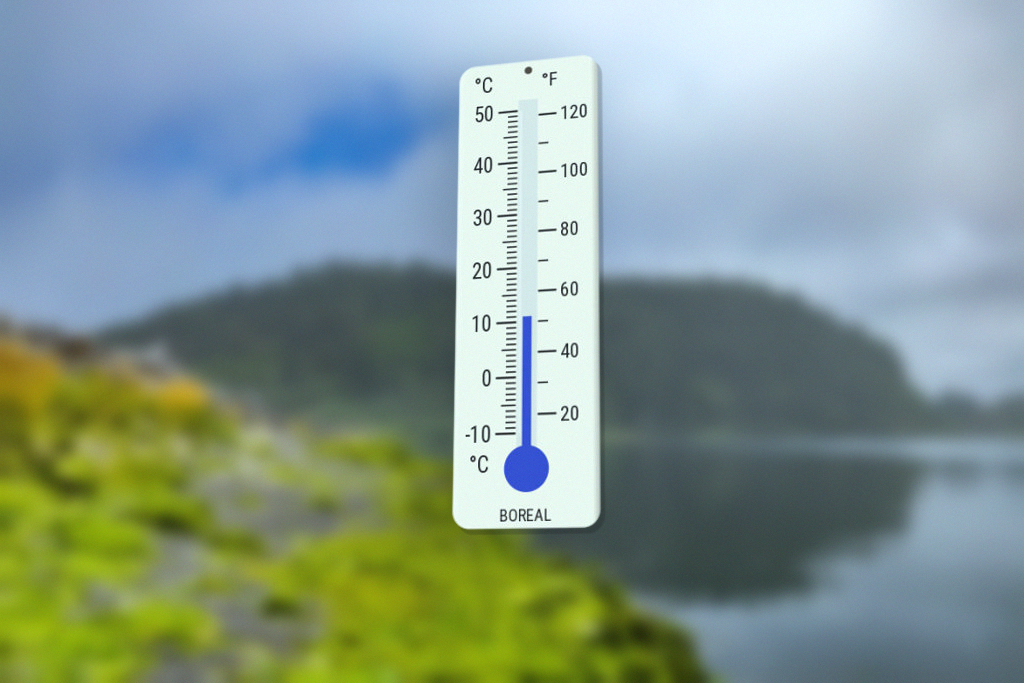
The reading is 11
